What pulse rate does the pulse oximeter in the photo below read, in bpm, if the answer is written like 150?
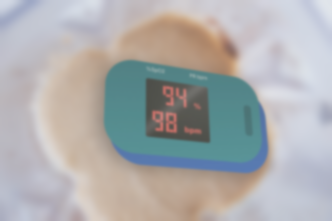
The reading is 98
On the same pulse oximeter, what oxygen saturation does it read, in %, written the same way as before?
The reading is 94
